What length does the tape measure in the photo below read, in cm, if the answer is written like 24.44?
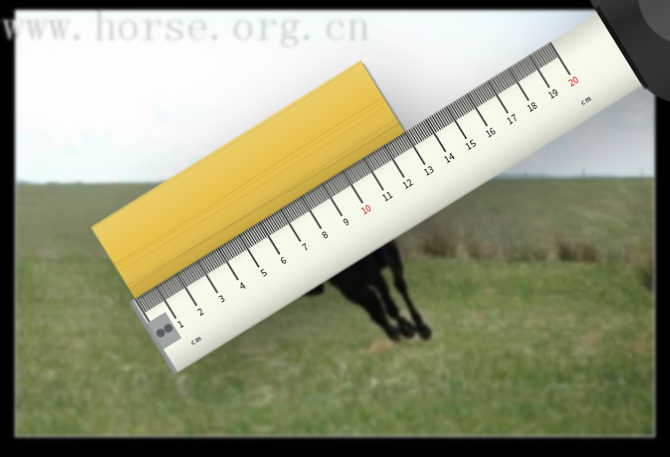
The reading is 13
